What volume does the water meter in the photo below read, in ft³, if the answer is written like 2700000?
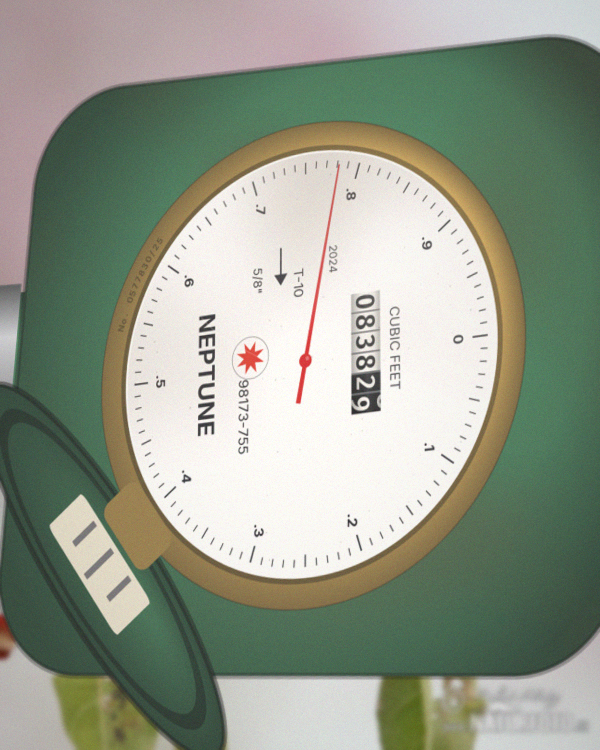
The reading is 83828.78
